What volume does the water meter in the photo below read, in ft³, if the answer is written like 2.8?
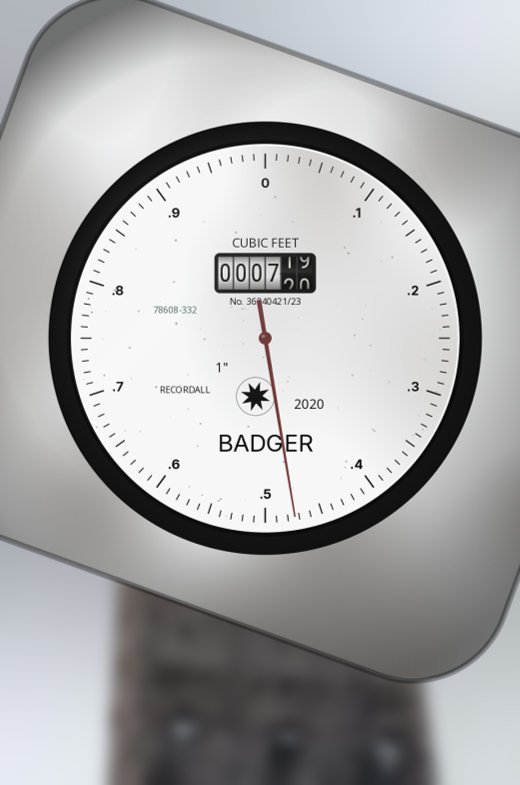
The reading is 719.47
